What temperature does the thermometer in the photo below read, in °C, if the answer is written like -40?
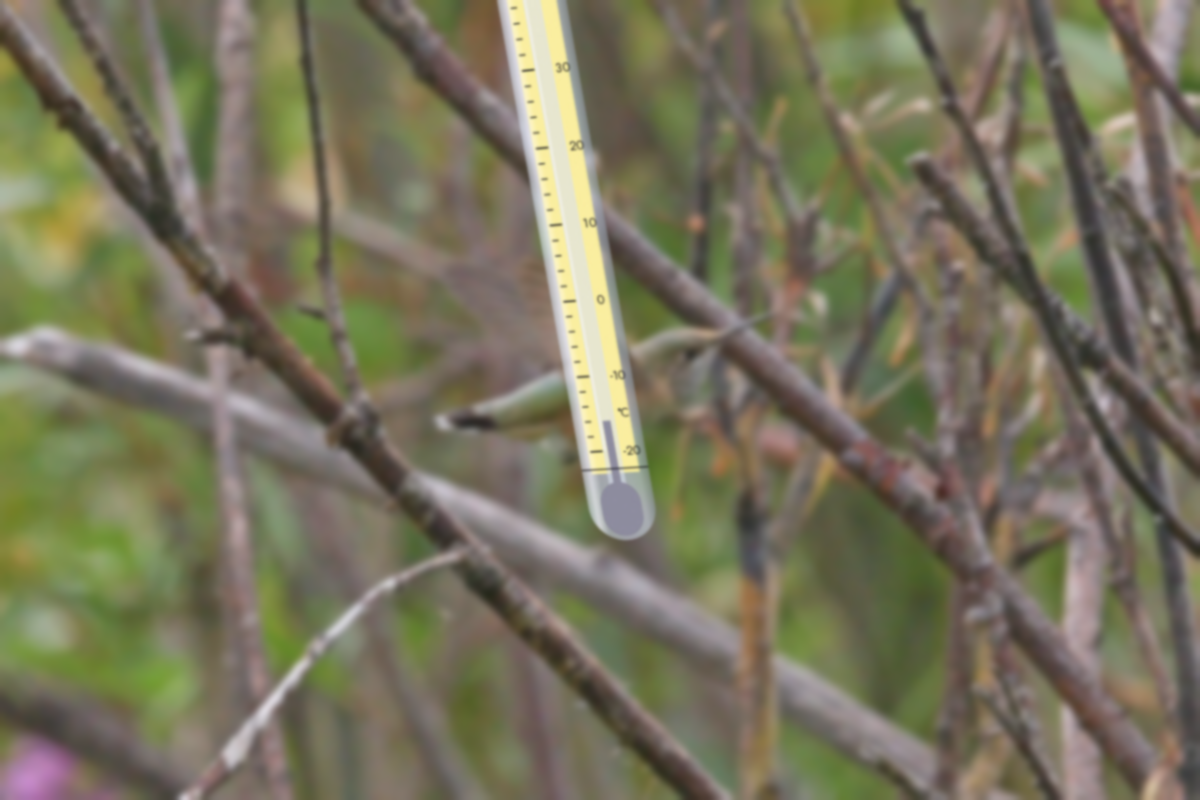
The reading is -16
